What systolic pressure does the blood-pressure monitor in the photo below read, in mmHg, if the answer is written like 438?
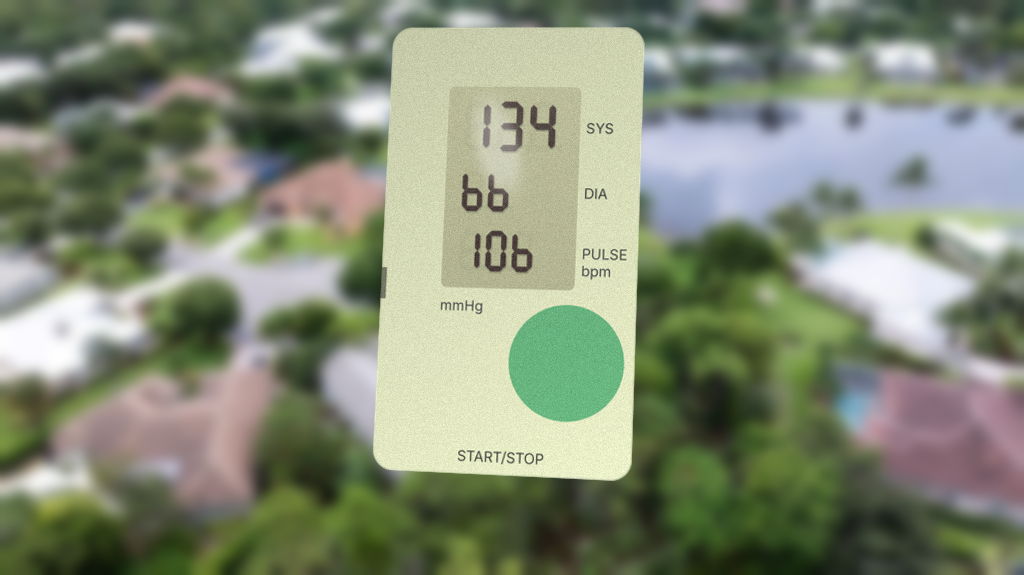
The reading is 134
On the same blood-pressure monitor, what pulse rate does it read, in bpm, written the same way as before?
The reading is 106
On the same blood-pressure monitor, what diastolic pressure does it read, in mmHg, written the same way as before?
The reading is 66
